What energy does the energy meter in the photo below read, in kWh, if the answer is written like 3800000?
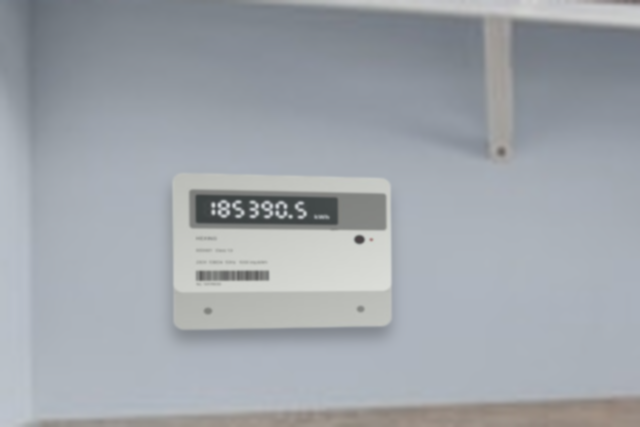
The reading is 185390.5
